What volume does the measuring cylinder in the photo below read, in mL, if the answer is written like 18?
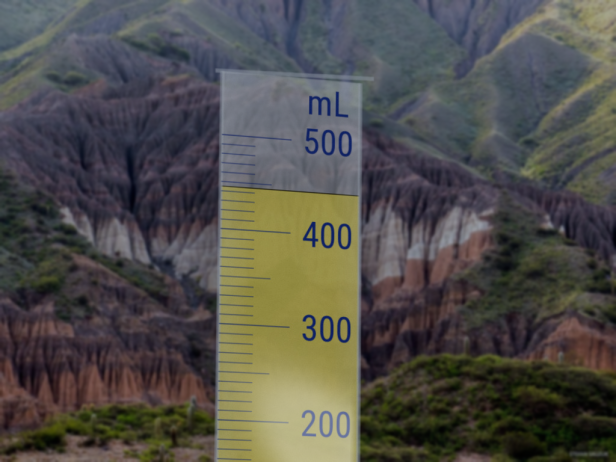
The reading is 445
